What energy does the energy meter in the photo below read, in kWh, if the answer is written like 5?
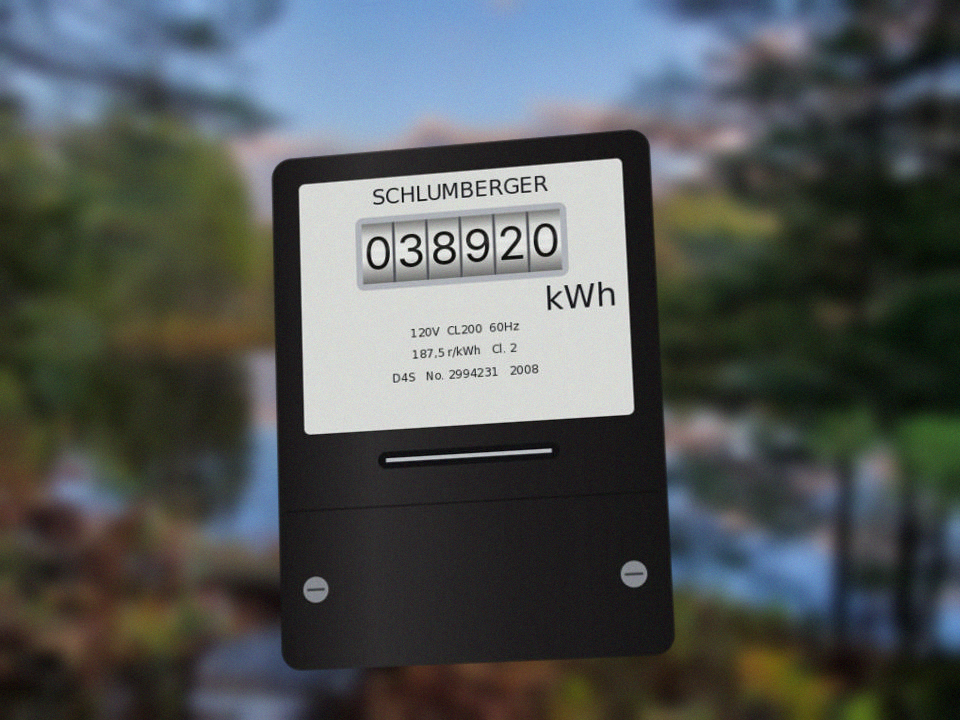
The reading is 38920
